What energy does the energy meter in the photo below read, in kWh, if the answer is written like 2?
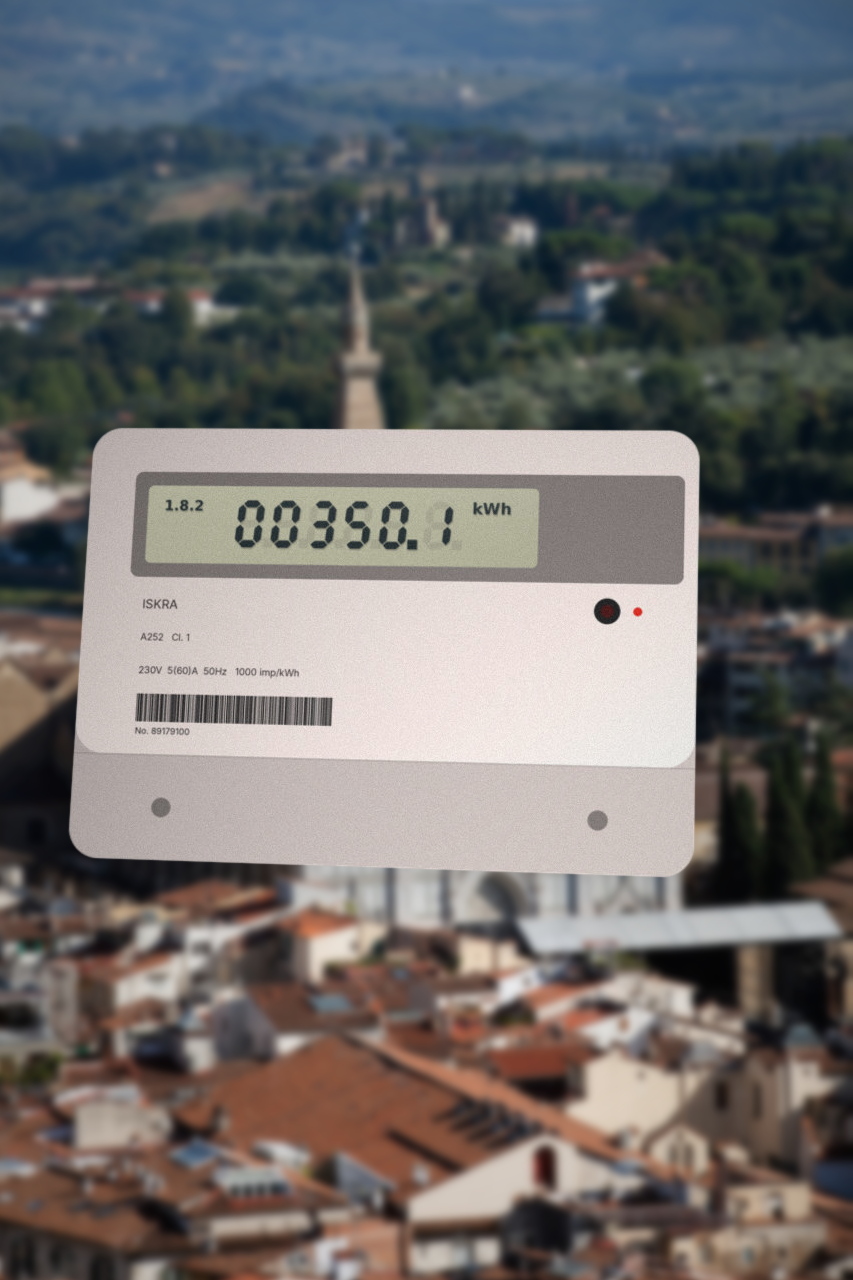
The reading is 350.1
